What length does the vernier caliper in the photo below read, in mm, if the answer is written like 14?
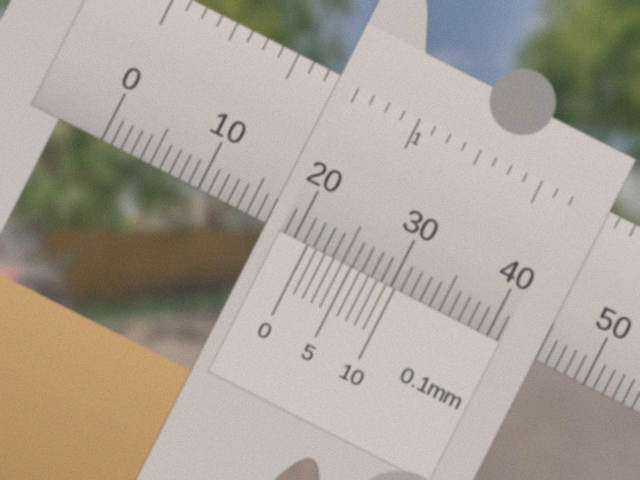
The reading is 21.4
